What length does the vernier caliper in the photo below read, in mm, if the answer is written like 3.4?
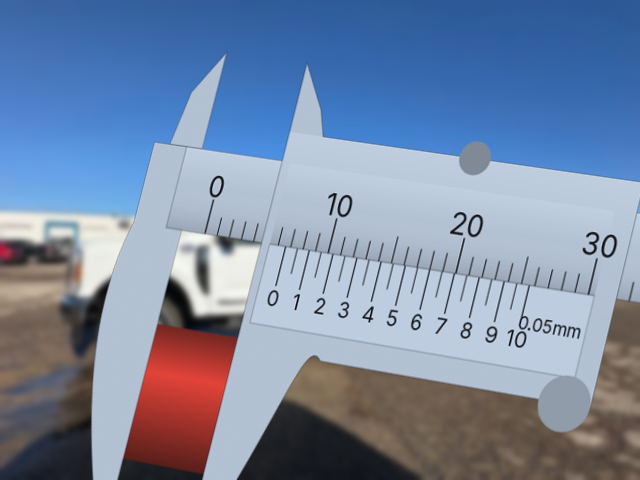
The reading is 6.6
